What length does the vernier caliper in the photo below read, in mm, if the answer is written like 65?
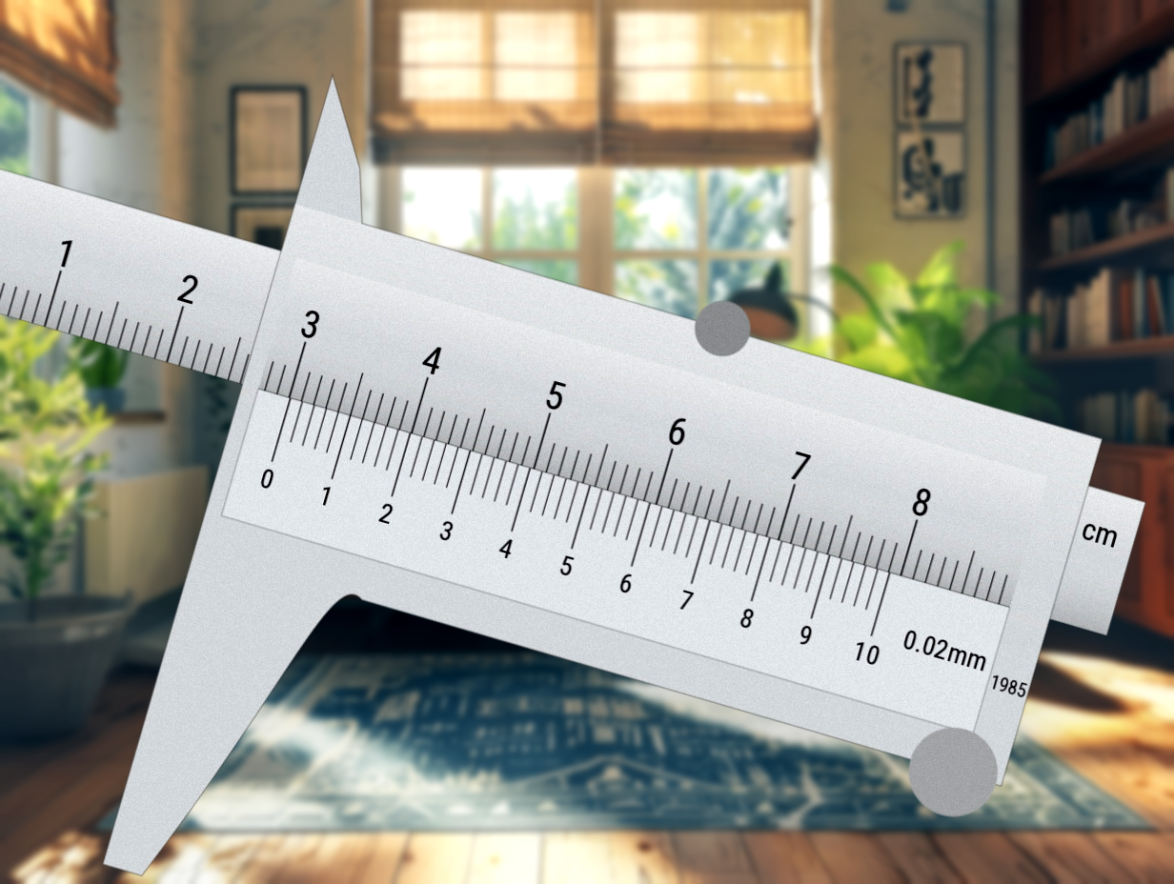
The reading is 30.1
